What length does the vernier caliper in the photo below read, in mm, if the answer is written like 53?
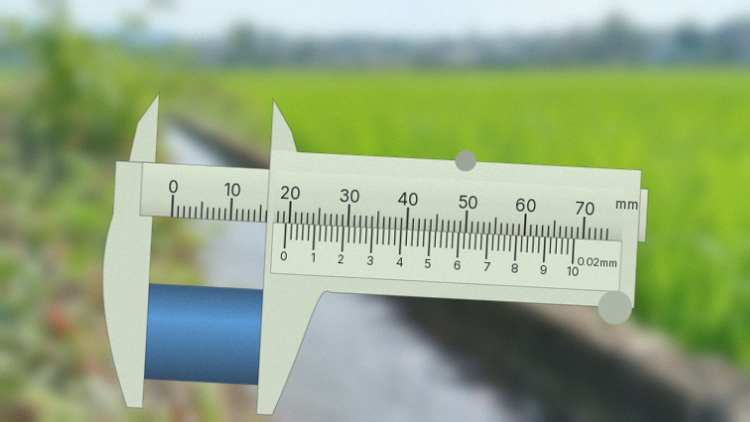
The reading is 19.4
